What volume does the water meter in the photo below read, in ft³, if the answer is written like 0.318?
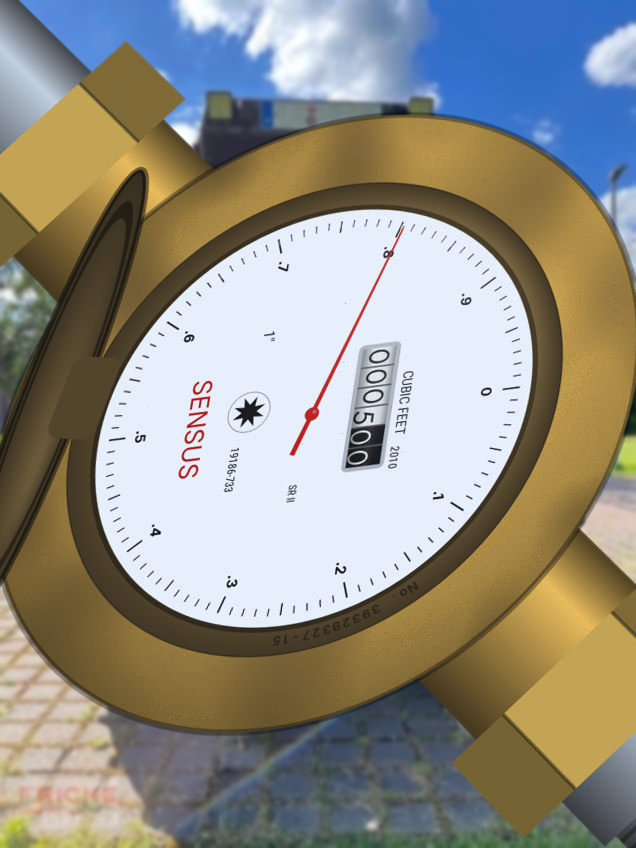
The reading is 499.80
